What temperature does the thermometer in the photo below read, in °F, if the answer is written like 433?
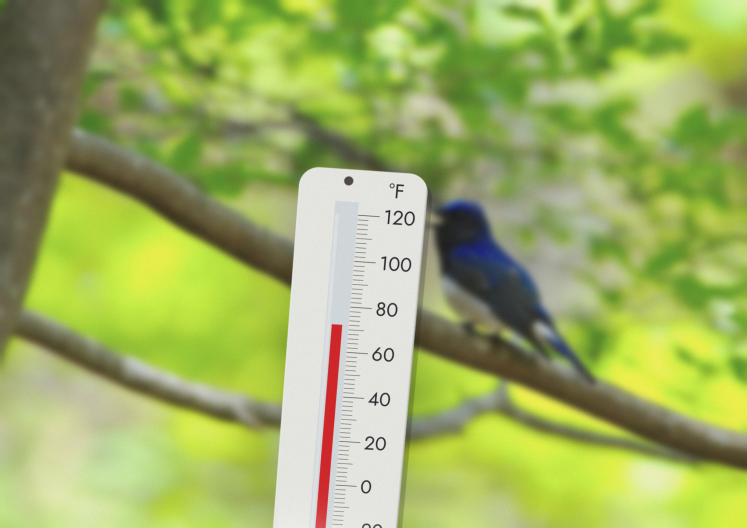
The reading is 72
